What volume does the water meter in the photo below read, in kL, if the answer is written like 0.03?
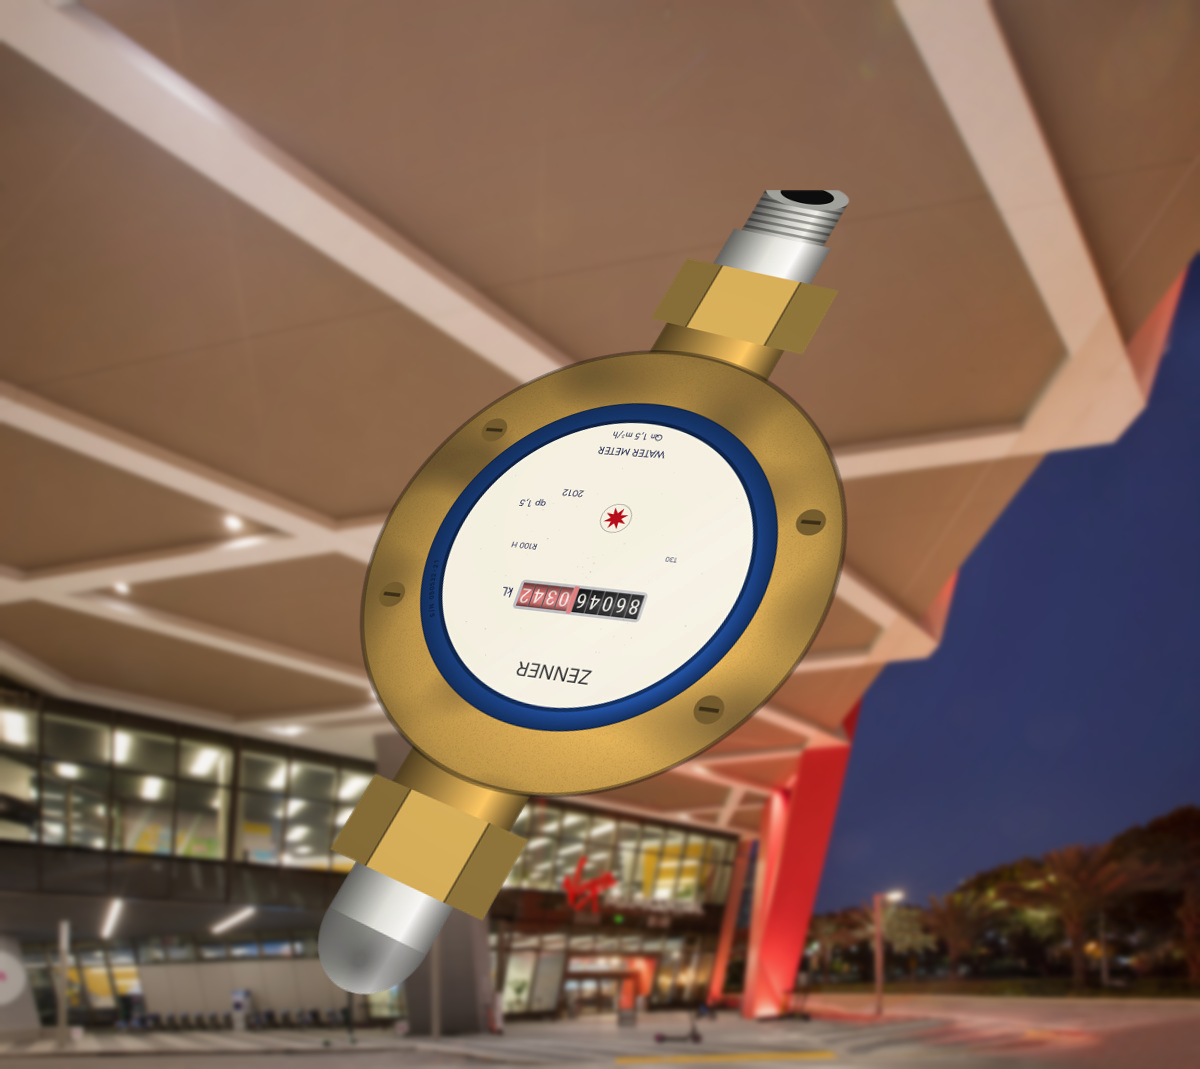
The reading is 86046.0342
